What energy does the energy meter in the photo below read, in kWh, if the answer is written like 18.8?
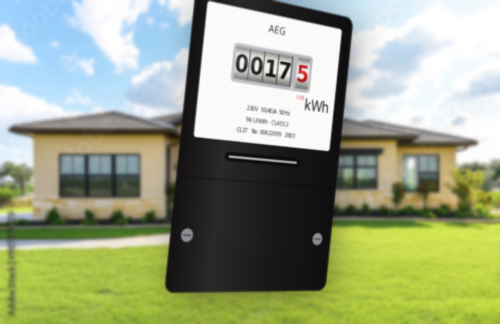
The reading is 17.5
